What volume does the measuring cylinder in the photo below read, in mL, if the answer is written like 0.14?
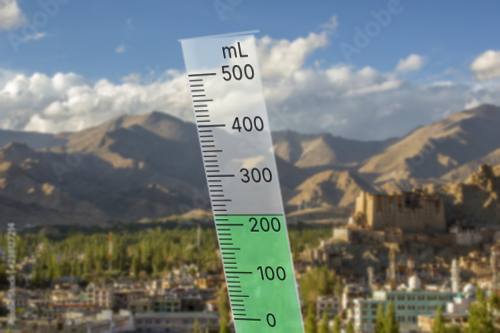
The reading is 220
